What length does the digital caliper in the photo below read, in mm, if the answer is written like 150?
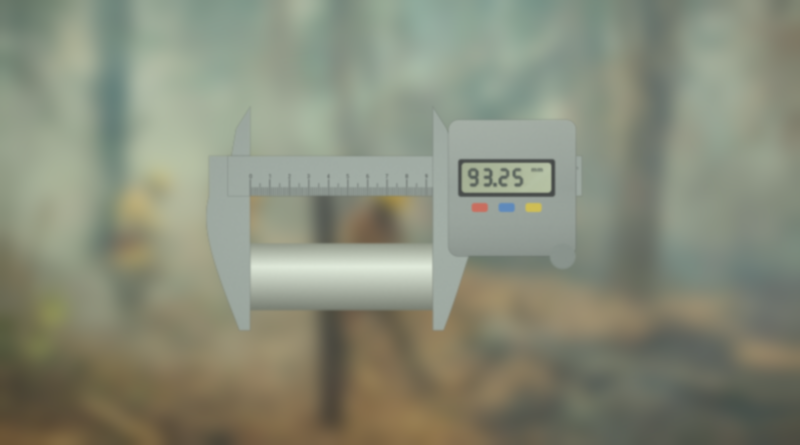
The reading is 93.25
